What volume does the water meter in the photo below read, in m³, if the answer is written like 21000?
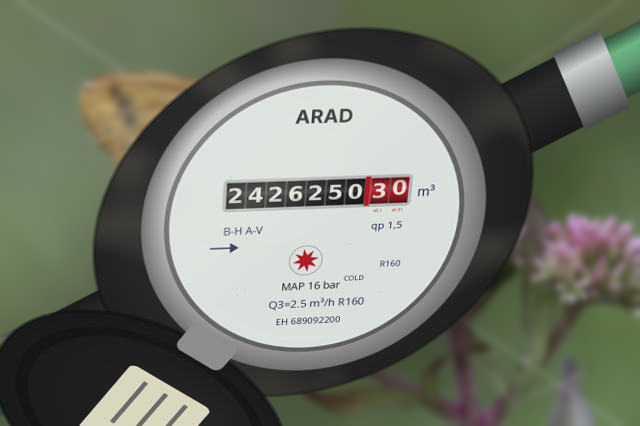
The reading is 2426250.30
